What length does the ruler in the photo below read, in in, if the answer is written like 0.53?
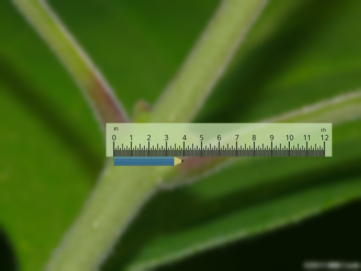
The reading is 4
